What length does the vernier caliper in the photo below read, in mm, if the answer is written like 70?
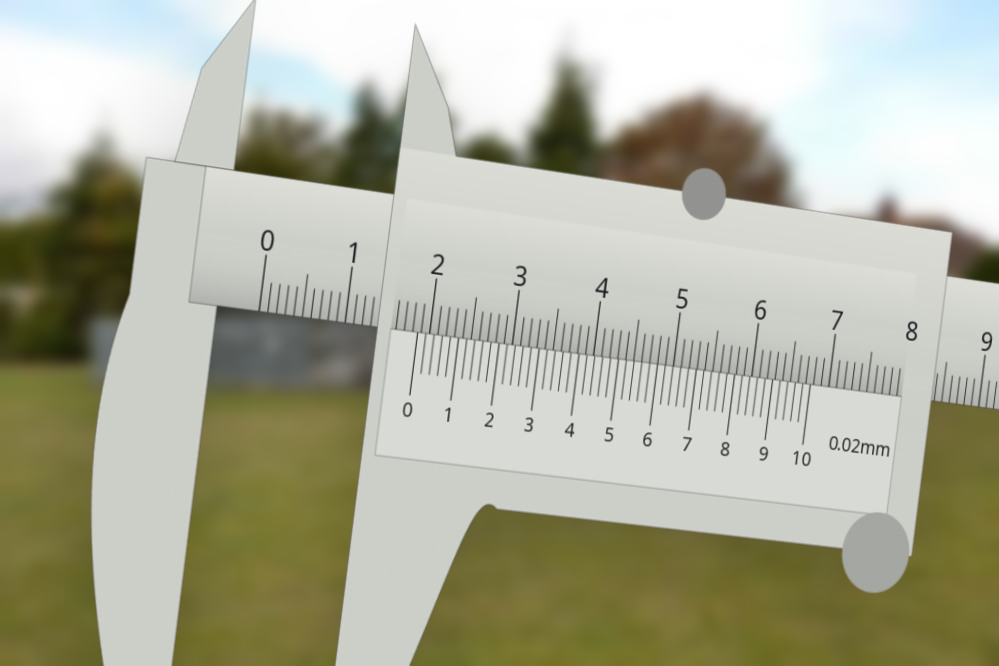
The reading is 18.6
